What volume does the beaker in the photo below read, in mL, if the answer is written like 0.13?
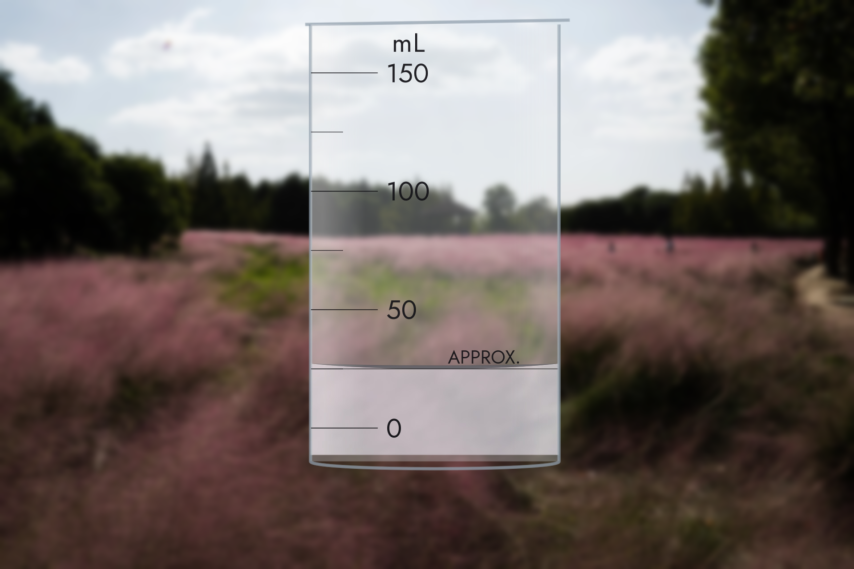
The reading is 25
